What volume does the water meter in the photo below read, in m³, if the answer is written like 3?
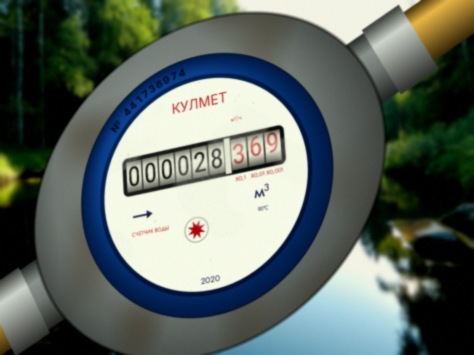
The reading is 28.369
